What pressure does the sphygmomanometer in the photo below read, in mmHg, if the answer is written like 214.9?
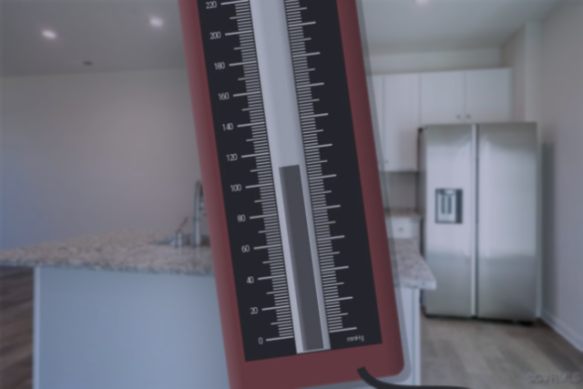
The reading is 110
